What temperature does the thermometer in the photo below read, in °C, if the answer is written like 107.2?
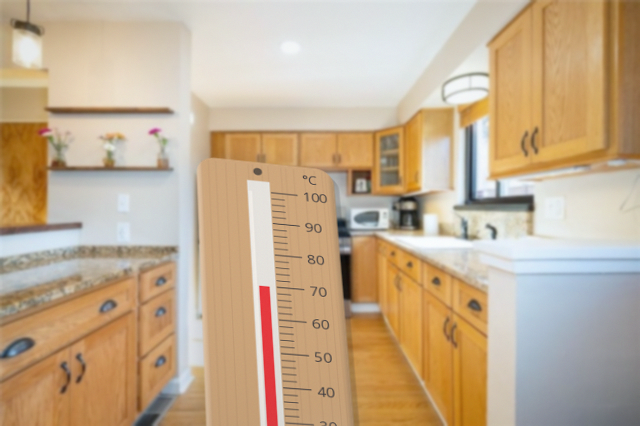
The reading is 70
